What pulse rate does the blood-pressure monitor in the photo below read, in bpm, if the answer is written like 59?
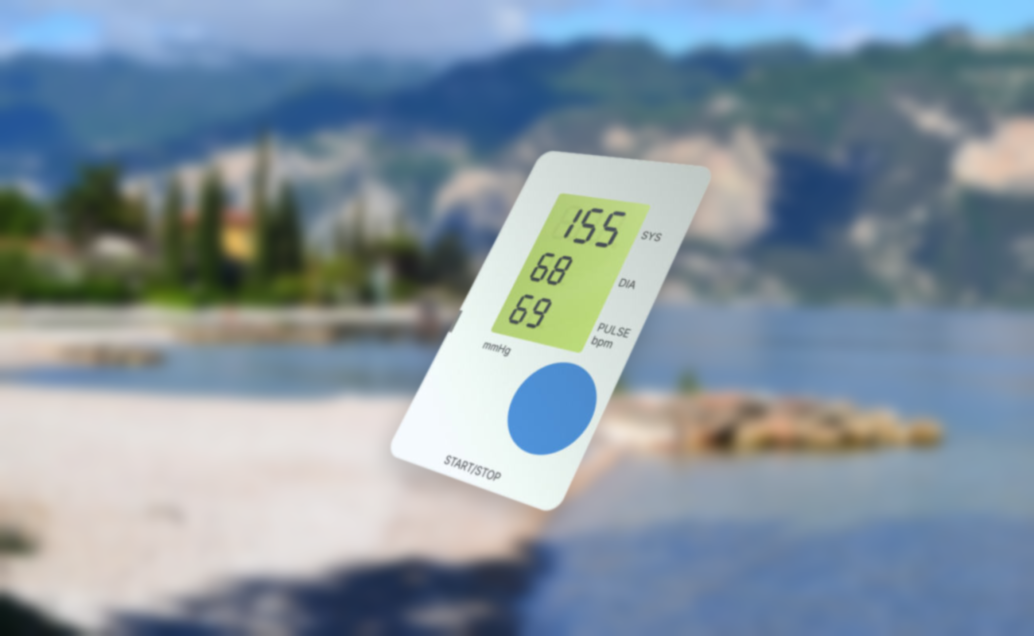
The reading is 69
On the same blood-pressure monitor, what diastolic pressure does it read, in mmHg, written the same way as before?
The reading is 68
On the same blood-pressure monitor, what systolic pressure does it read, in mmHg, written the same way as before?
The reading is 155
